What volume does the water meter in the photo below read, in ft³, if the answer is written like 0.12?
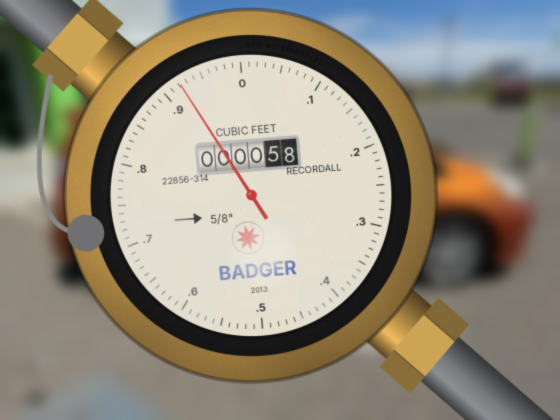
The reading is 57.92
